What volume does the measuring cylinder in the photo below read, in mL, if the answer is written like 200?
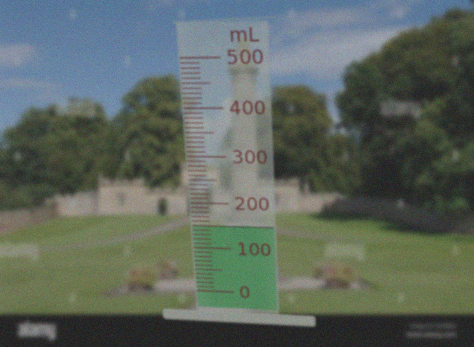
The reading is 150
